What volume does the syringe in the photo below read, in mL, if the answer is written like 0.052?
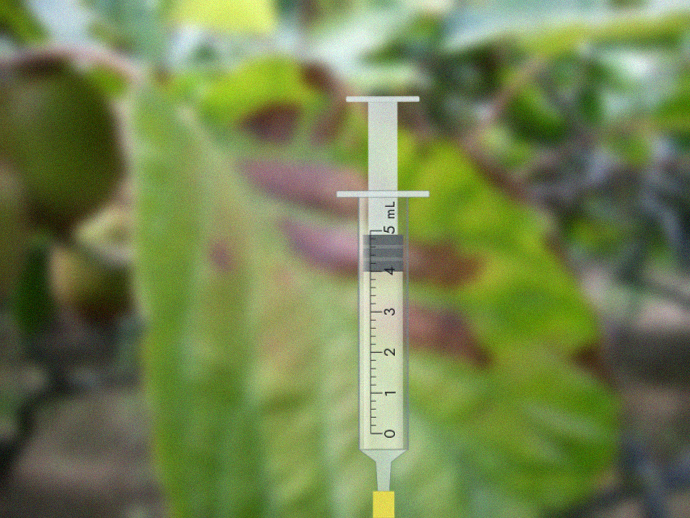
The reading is 4
